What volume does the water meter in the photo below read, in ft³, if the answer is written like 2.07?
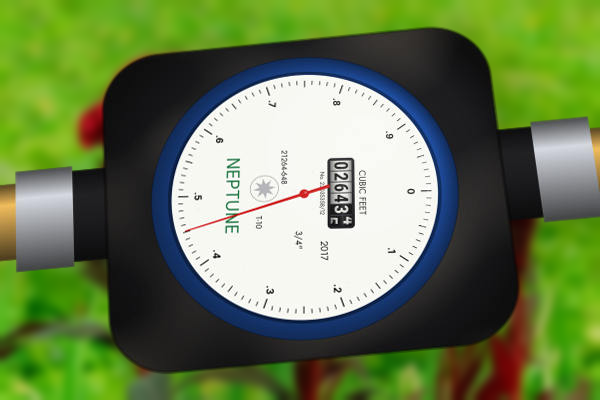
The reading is 26434.45
